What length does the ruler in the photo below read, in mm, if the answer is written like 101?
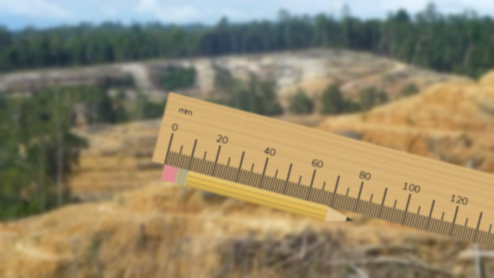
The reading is 80
